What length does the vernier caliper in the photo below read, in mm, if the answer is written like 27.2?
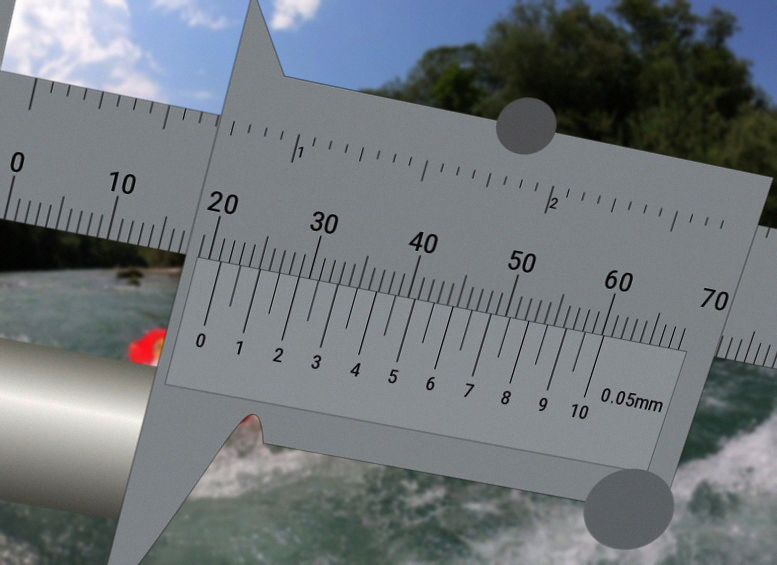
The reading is 21.2
